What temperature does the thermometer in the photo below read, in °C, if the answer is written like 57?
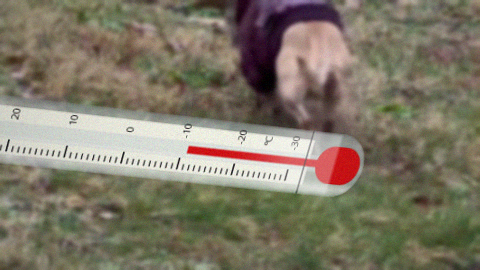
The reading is -11
